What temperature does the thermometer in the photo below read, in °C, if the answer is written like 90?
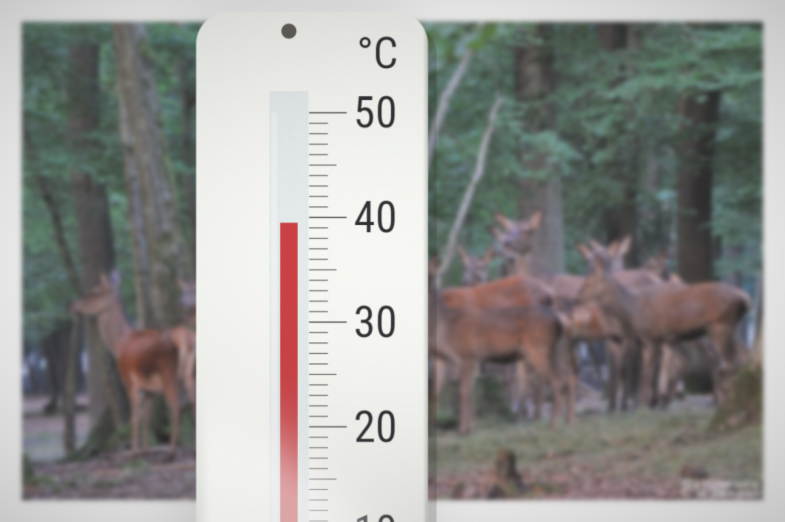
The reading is 39.5
